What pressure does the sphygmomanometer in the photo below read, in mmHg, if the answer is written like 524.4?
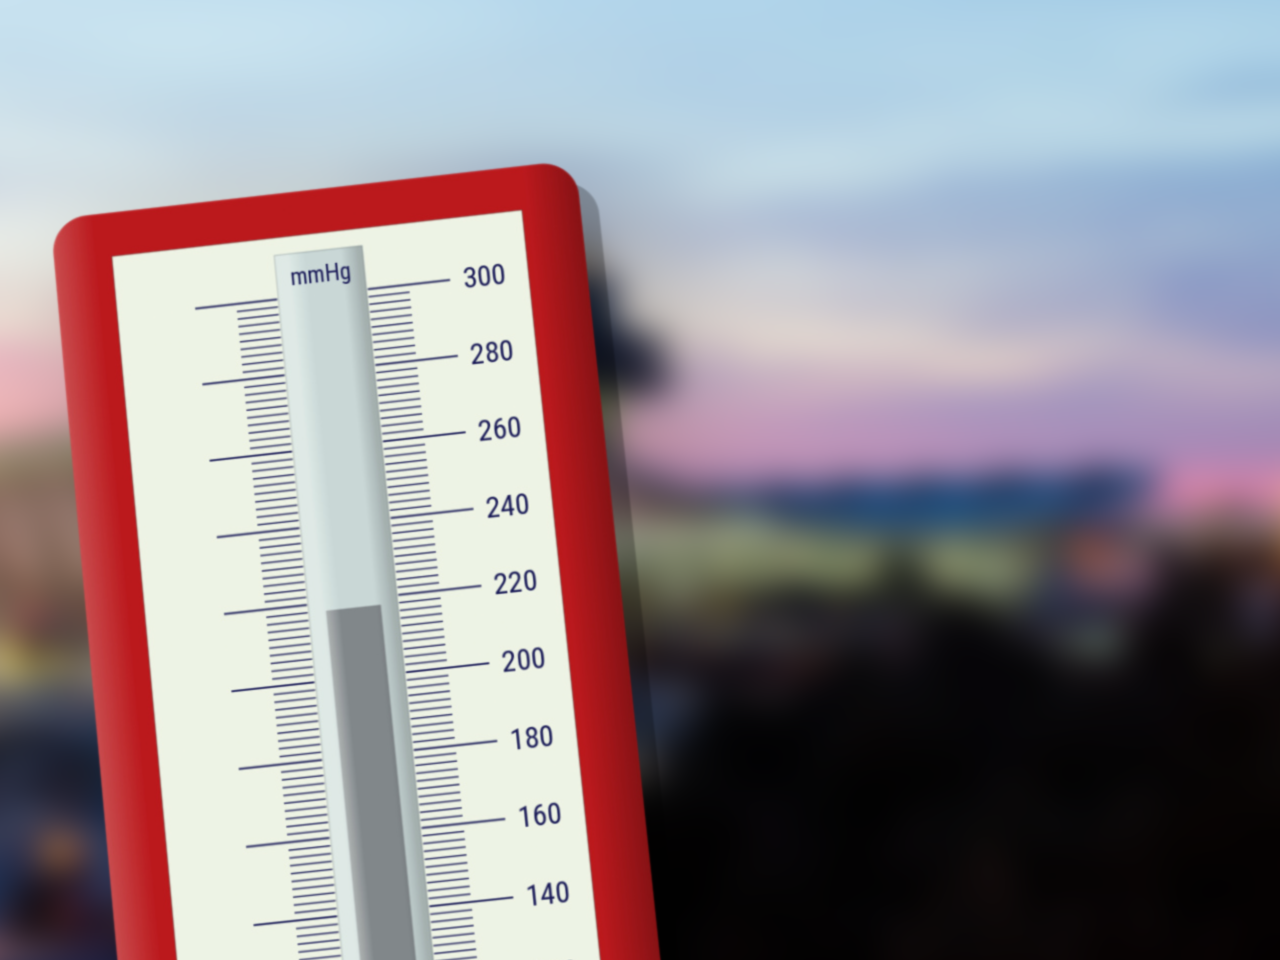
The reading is 218
